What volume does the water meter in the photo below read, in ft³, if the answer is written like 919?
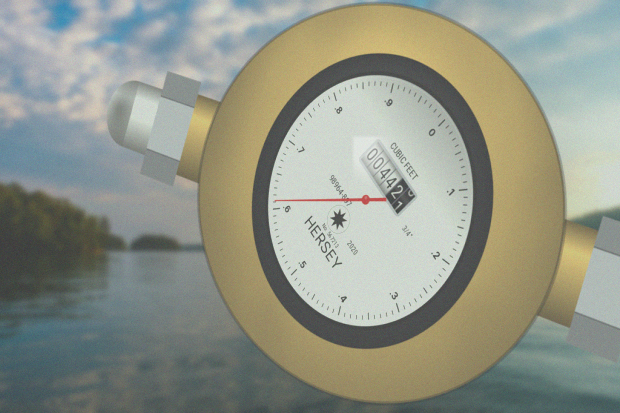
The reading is 4420.61
